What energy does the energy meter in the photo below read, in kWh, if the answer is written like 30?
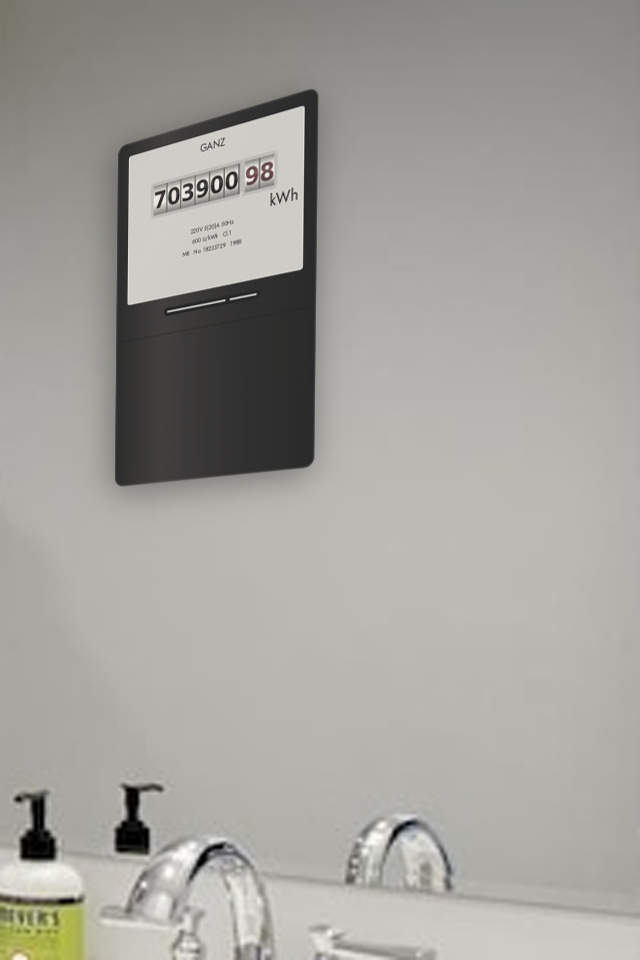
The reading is 703900.98
